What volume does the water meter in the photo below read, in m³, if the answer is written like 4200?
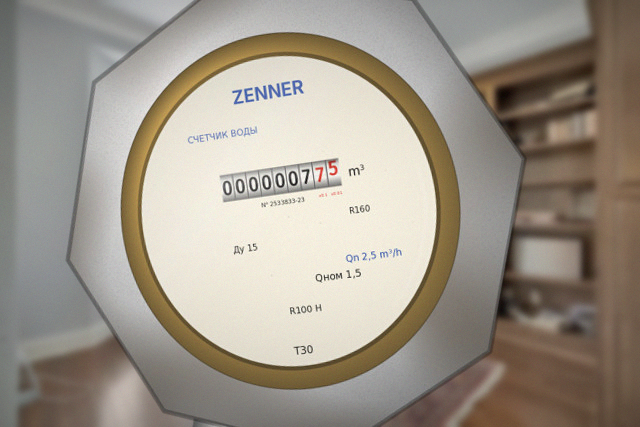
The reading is 7.75
